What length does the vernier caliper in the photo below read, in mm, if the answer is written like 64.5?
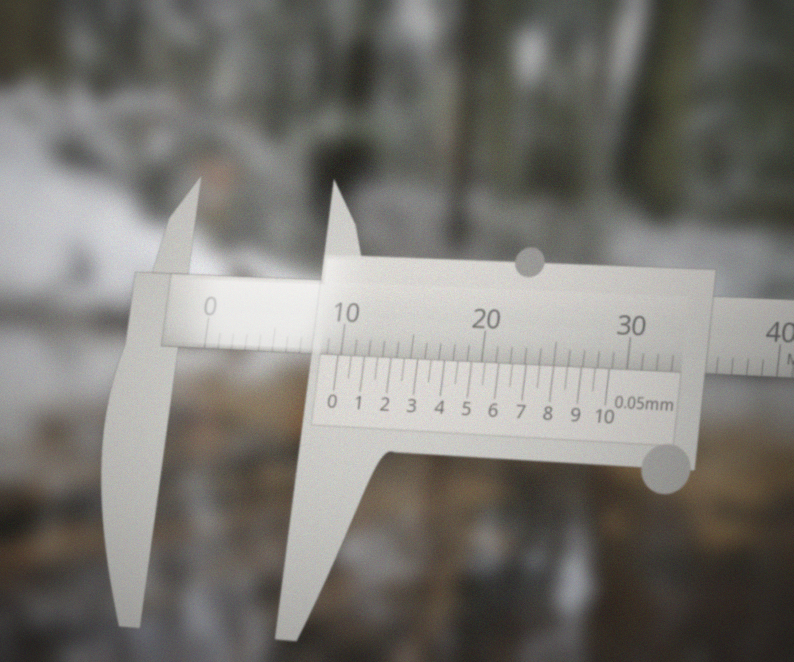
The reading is 9.8
